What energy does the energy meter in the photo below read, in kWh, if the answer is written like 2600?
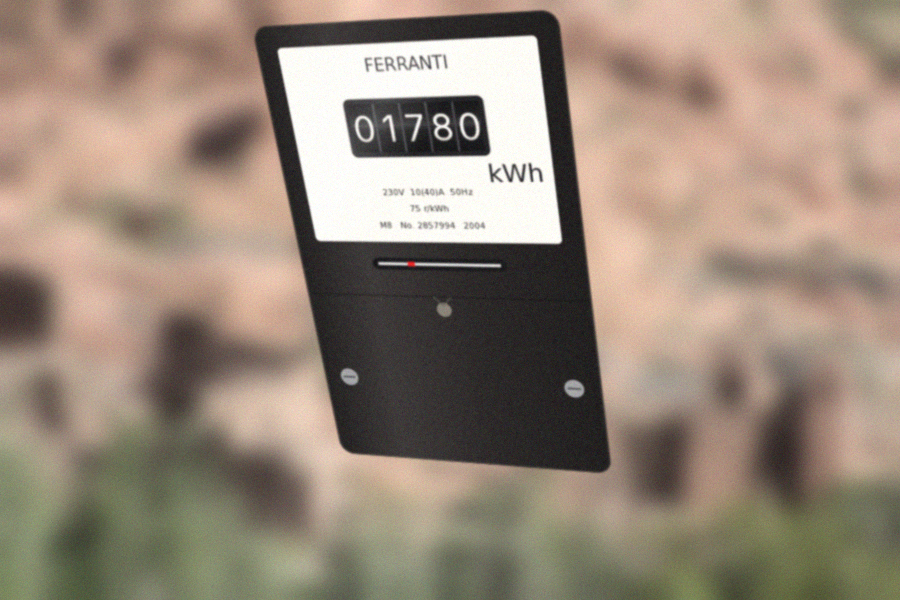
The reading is 1780
